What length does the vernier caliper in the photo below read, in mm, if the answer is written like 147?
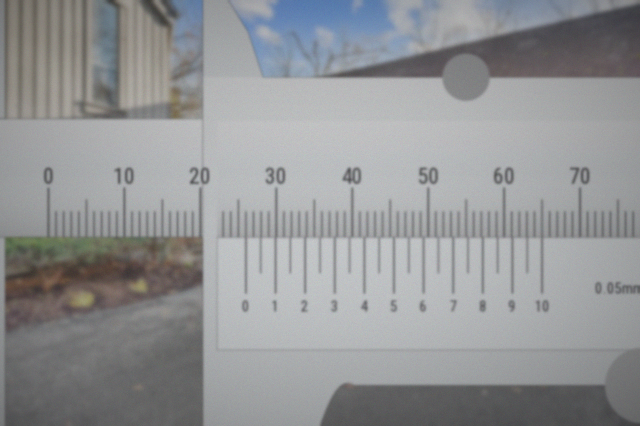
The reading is 26.0
